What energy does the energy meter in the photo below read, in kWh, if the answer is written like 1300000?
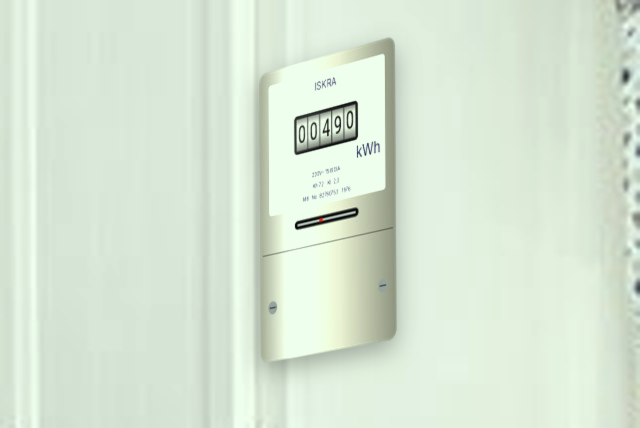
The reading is 490
